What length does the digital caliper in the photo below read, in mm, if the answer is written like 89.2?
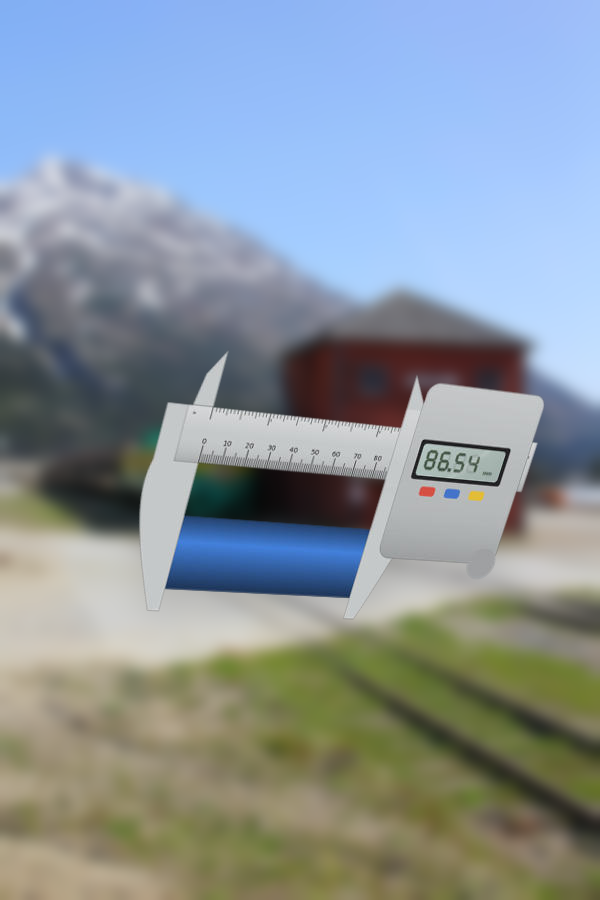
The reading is 86.54
